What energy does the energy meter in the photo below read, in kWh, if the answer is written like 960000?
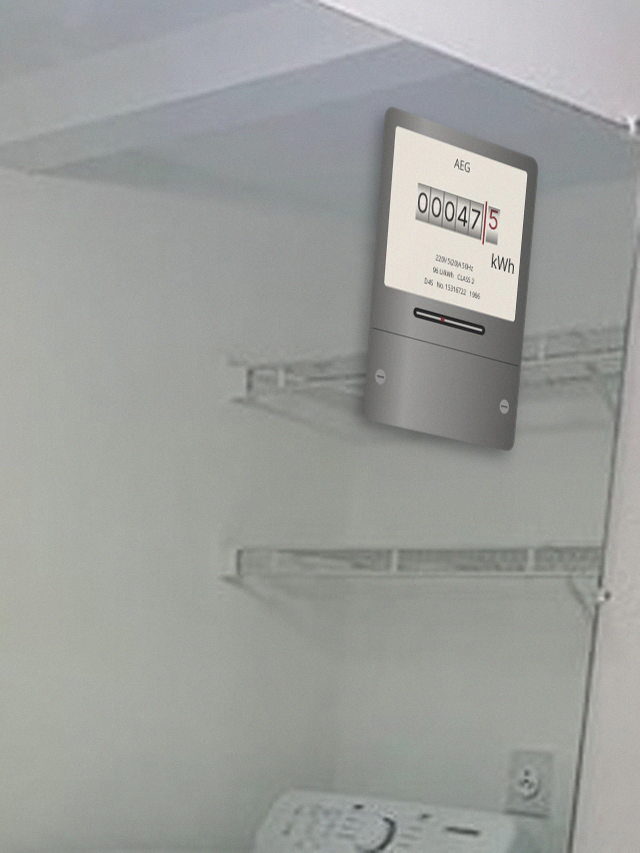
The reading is 47.5
